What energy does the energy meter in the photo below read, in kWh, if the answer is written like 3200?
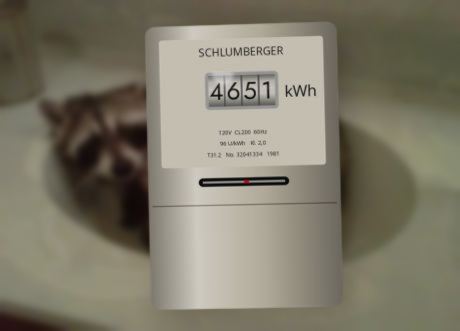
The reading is 4651
